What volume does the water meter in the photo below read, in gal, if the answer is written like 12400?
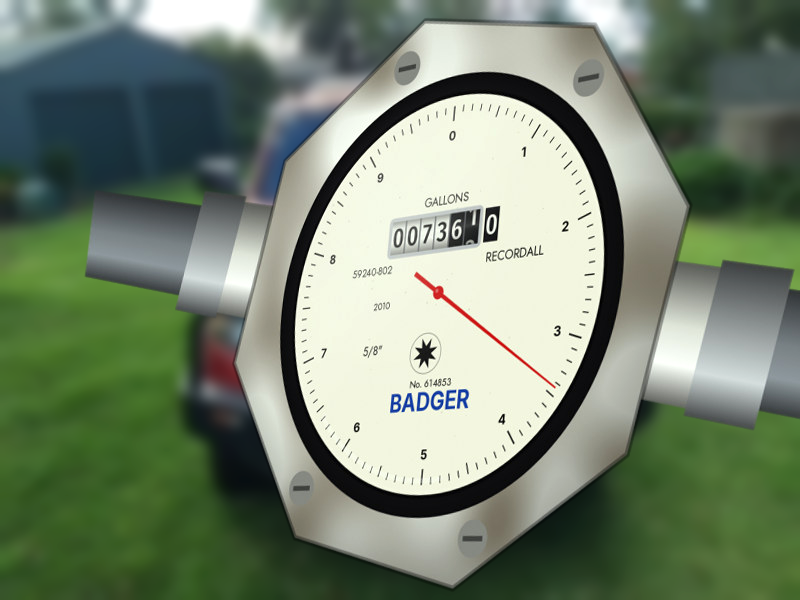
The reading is 73613.4
